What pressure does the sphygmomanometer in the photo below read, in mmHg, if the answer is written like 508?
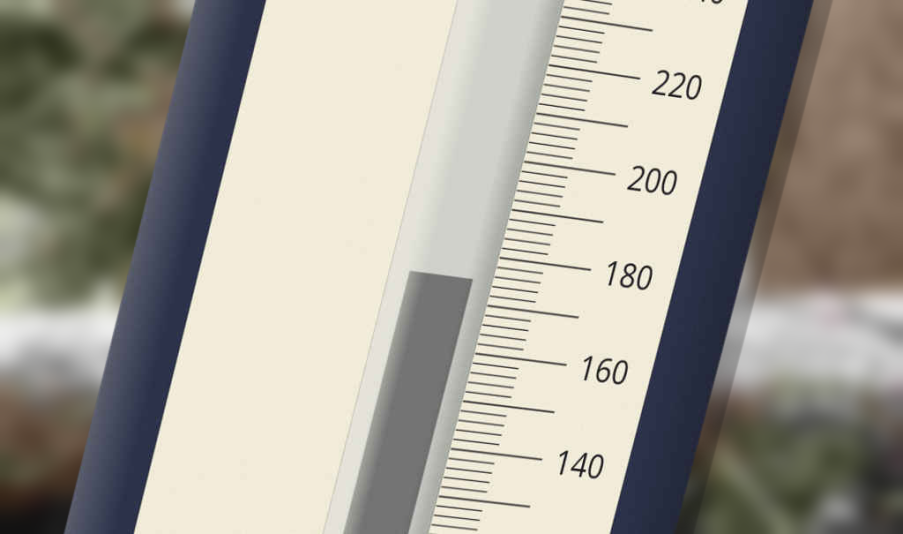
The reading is 175
